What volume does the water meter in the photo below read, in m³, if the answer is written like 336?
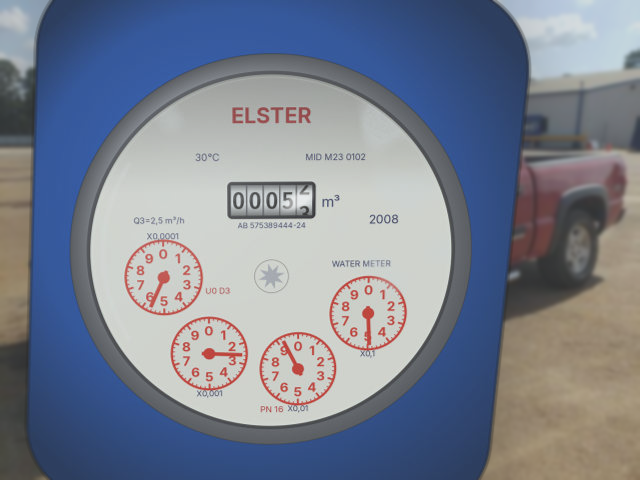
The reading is 52.4925
